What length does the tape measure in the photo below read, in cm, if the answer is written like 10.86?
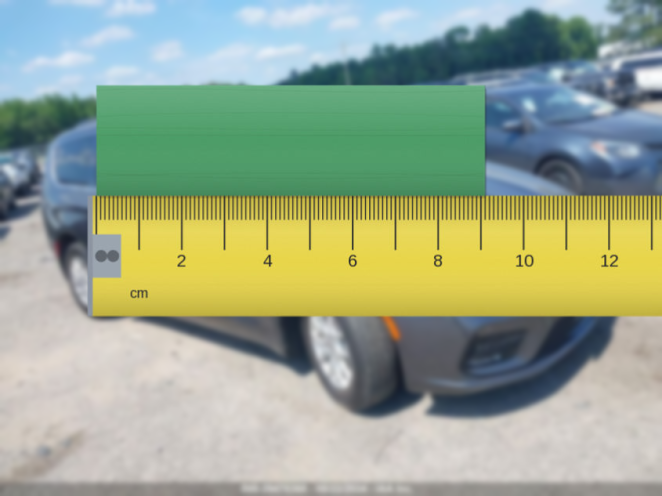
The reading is 9.1
